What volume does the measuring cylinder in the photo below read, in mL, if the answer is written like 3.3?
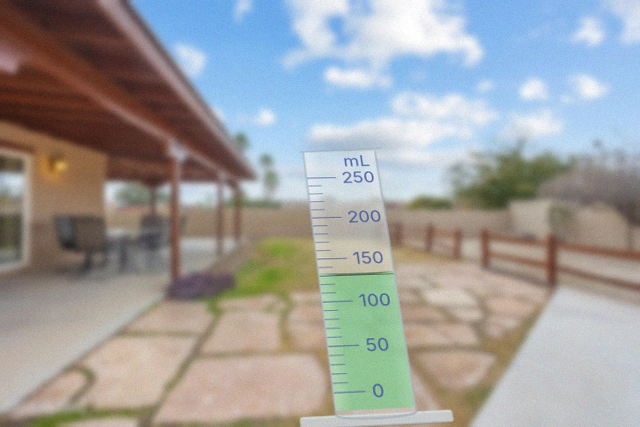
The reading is 130
